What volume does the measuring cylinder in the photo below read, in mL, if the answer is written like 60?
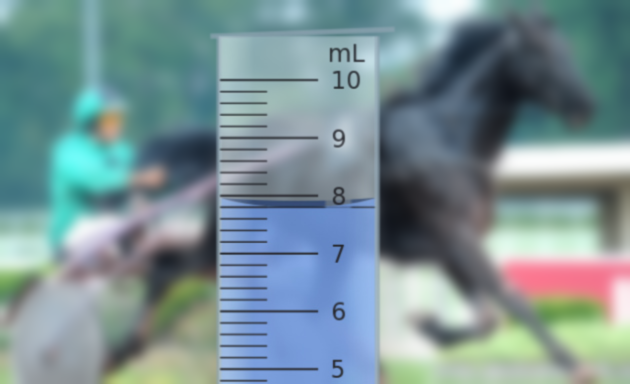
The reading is 7.8
